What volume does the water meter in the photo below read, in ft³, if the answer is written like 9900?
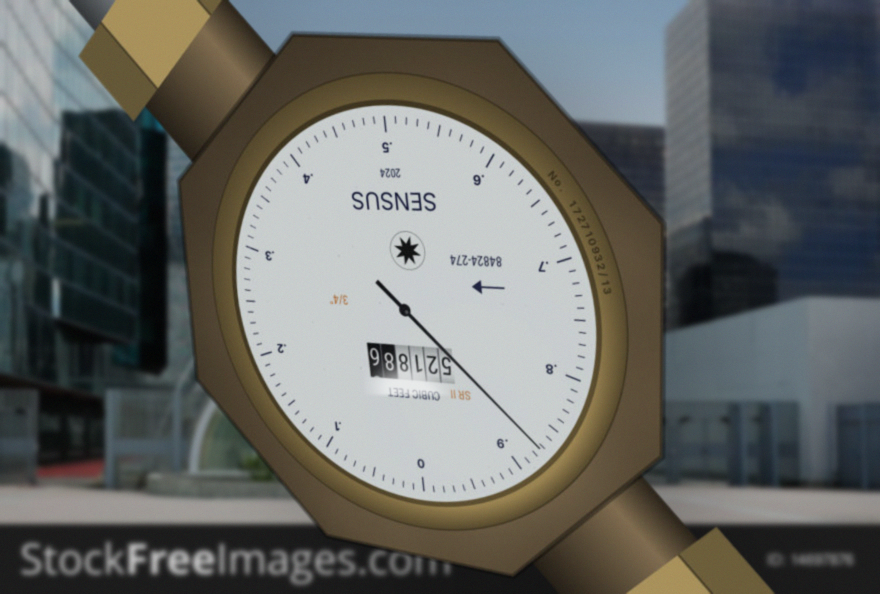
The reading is 521885.87
